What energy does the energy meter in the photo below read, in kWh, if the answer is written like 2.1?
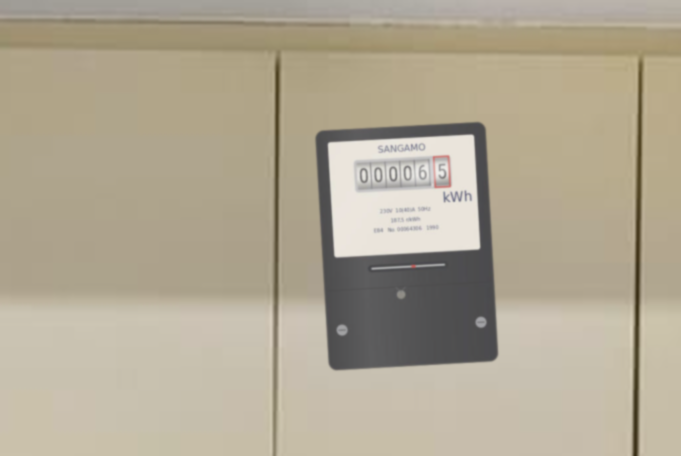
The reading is 6.5
